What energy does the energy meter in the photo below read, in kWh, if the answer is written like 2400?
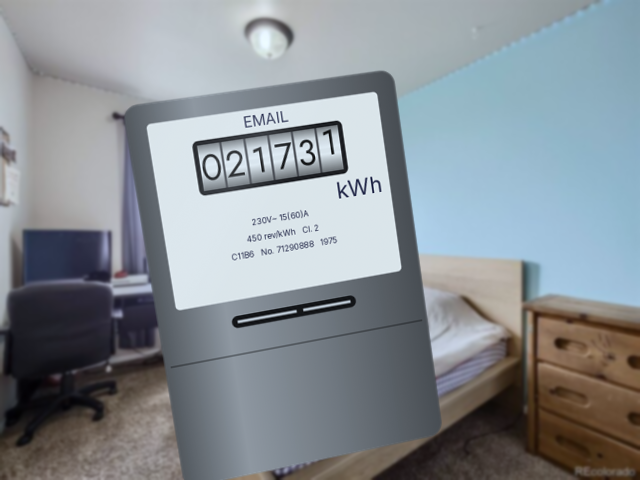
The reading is 21731
